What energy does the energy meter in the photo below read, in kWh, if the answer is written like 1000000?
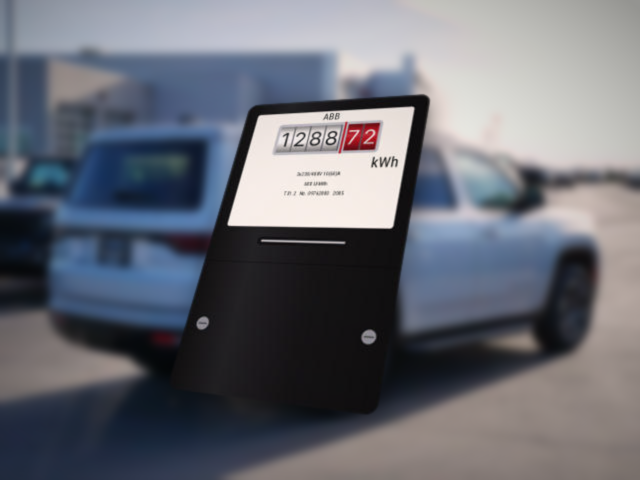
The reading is 1288.72
